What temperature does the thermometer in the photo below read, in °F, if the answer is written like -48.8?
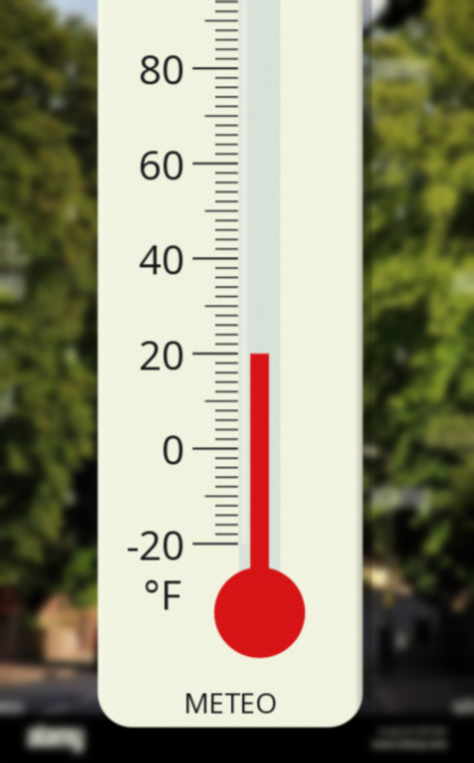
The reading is 20
